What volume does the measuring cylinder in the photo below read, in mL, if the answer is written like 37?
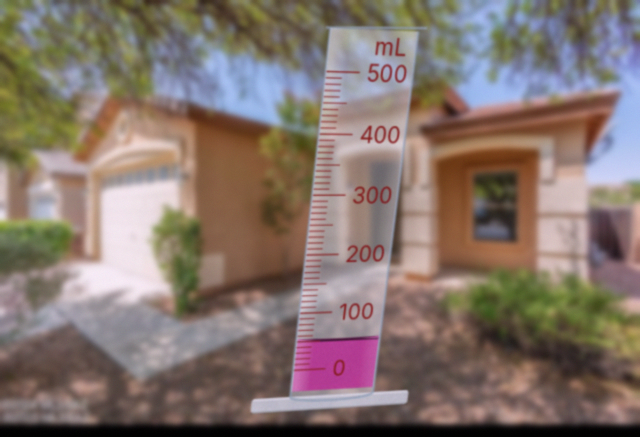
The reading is 50
